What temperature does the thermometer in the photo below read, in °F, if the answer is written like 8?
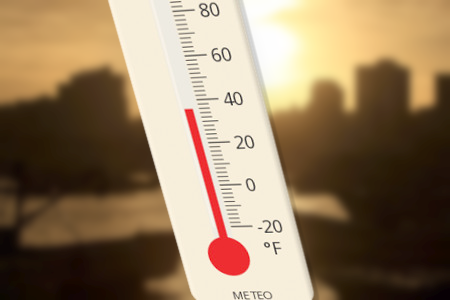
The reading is 36
